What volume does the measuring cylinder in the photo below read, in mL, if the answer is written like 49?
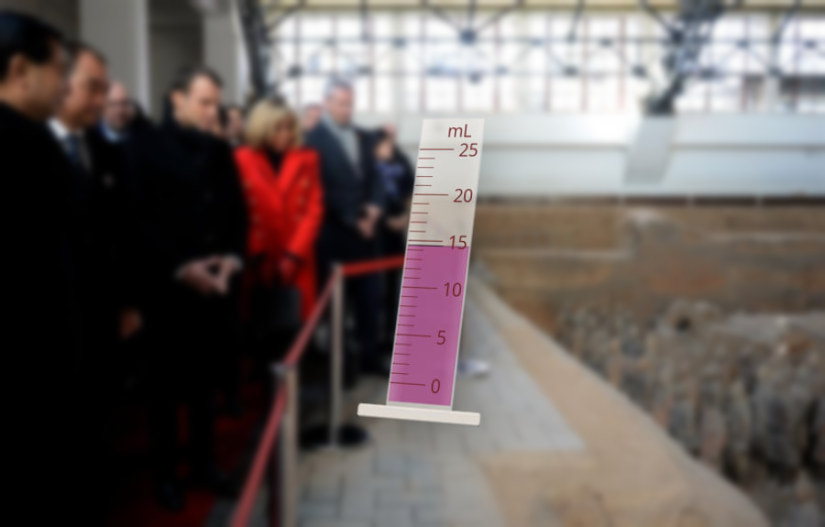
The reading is 14.5
